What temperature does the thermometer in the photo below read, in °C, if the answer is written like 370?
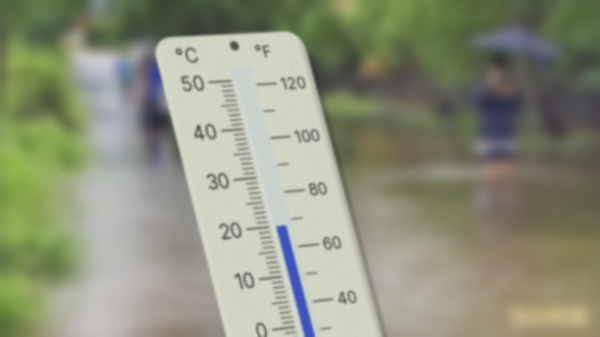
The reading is 20
